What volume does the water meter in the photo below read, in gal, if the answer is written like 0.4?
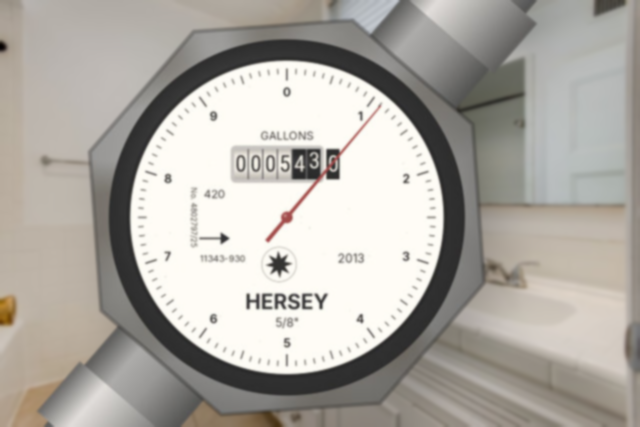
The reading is 5431.1
